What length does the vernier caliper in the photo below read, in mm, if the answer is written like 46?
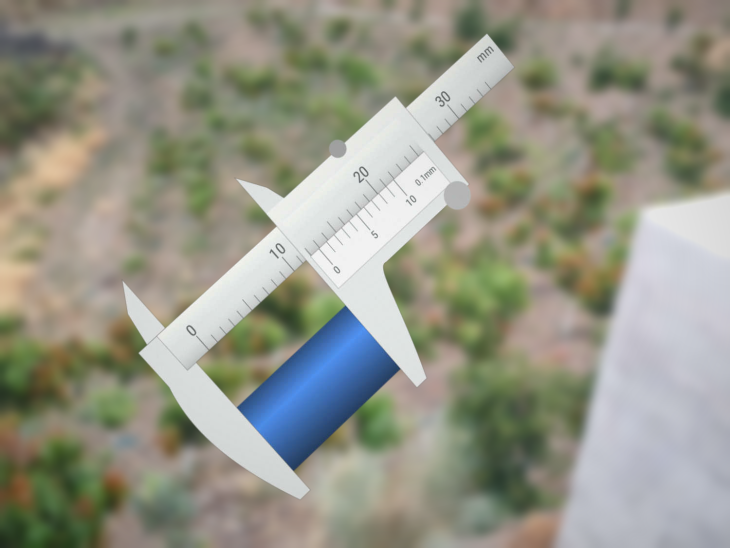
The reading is 12.9
